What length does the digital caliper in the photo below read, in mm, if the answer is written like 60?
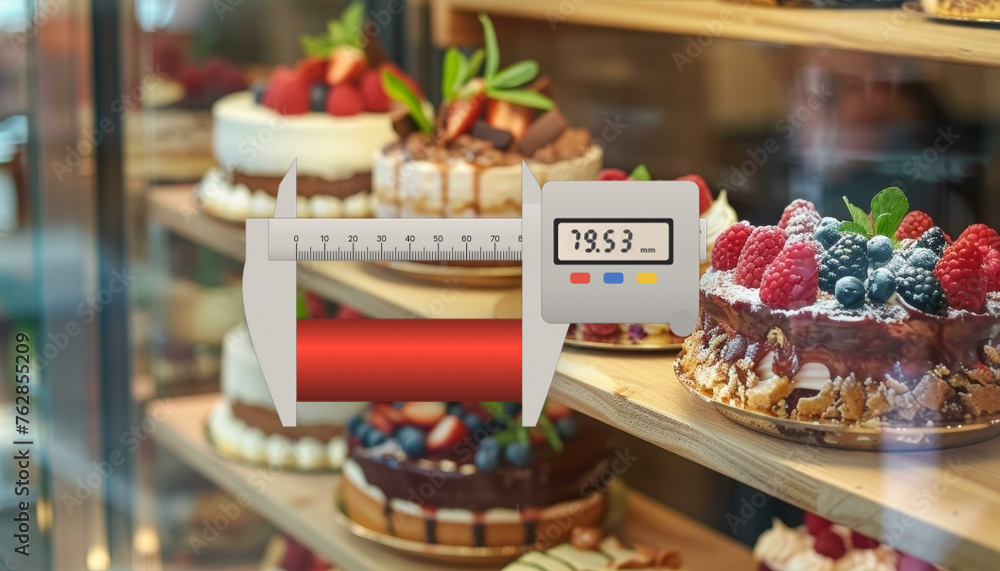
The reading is 79.53
